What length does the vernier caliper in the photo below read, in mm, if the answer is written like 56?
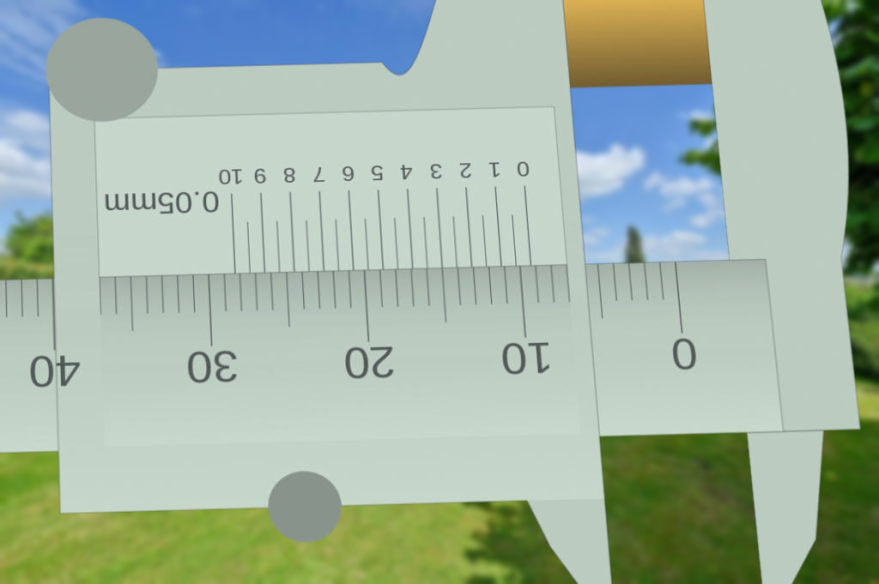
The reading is 9.3
